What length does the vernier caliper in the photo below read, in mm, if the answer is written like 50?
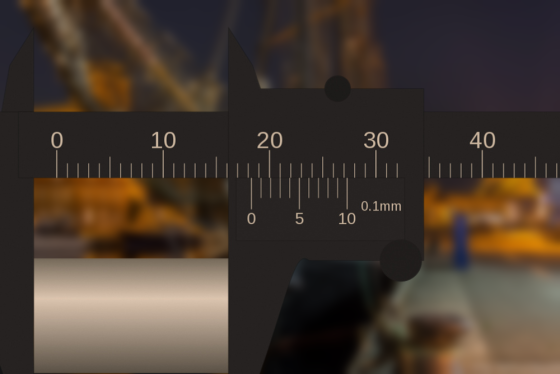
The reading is 18.3
